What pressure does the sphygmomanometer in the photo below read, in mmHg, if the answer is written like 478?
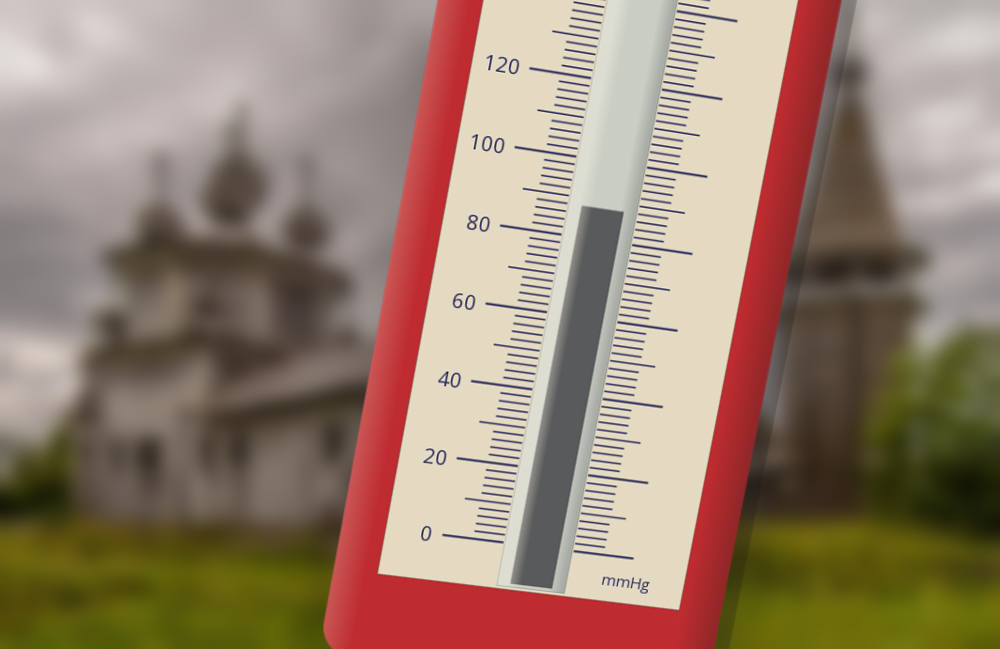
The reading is 88
